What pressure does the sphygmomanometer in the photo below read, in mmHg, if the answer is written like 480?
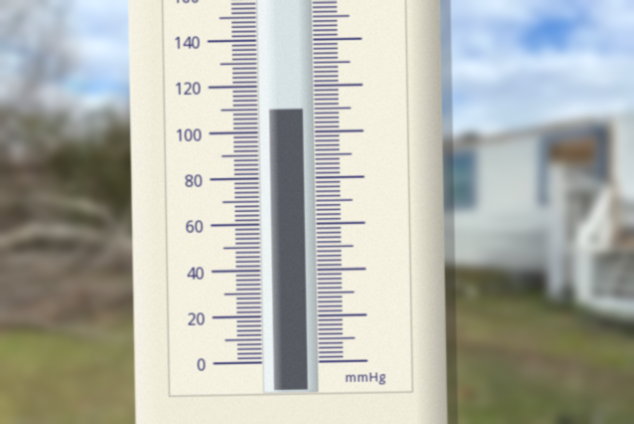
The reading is 110
